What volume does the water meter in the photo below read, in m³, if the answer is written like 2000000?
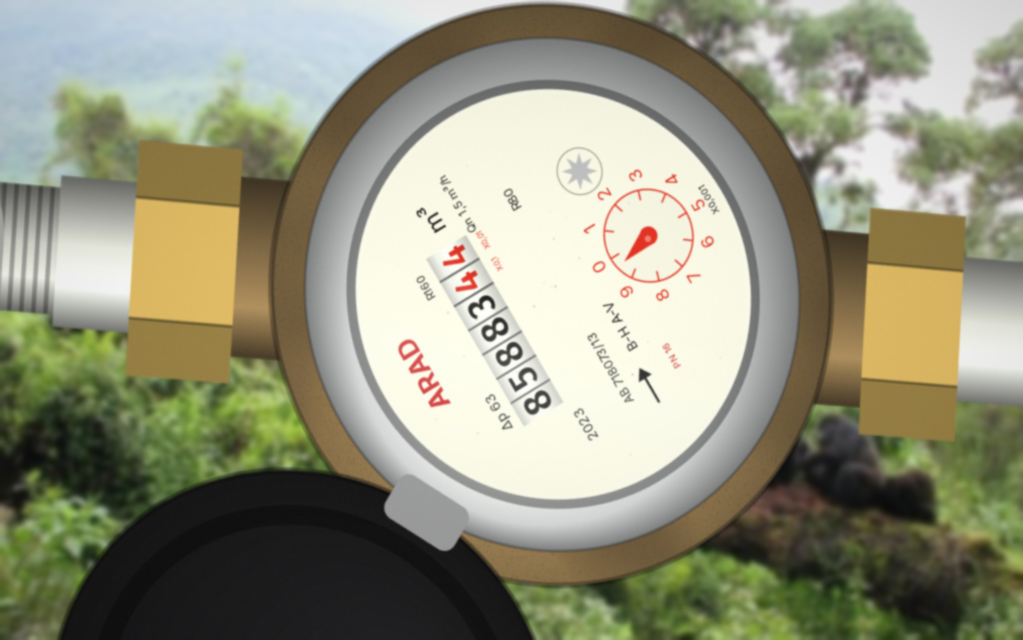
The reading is 85883.439
